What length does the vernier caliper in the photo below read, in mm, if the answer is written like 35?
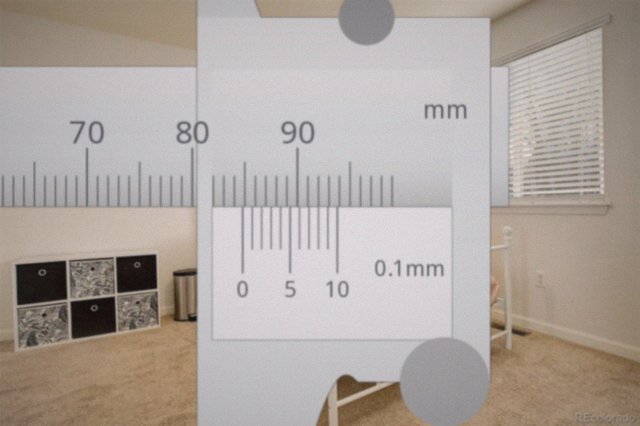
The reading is 84.8
